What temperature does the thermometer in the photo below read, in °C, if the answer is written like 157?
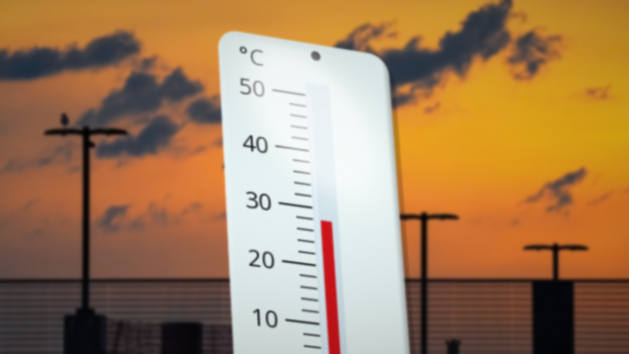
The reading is 28
